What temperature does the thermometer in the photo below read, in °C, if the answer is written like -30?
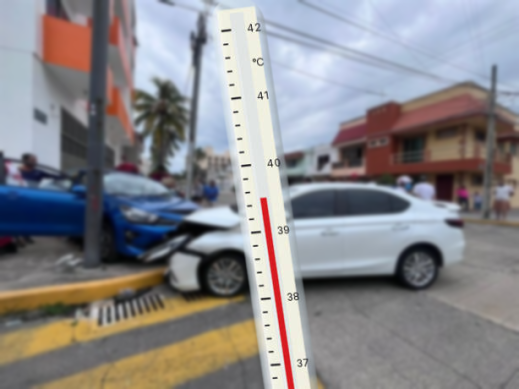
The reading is 39.5
